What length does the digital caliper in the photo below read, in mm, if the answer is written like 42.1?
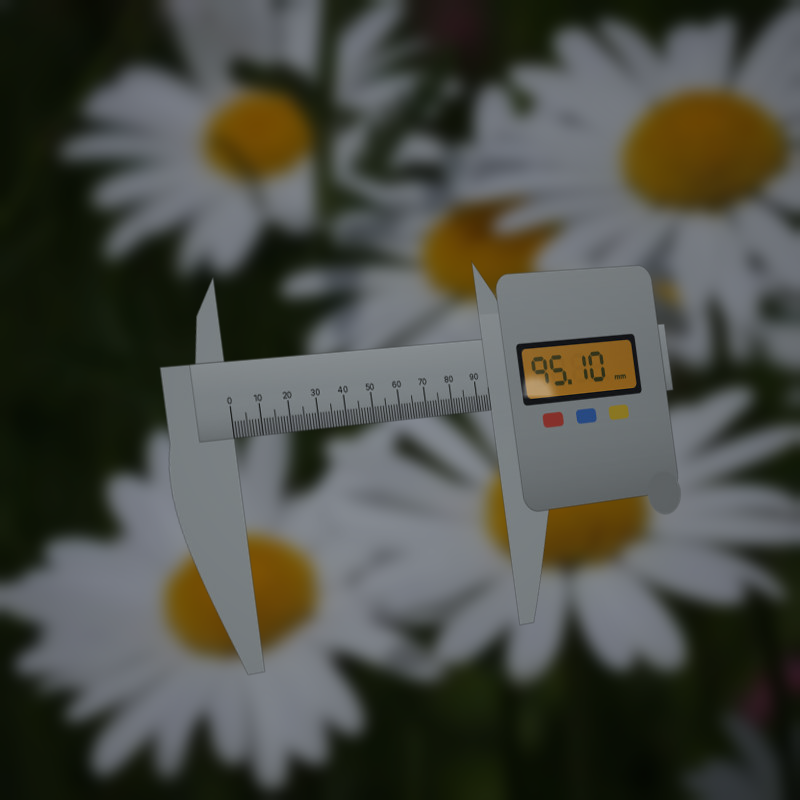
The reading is 95.10
